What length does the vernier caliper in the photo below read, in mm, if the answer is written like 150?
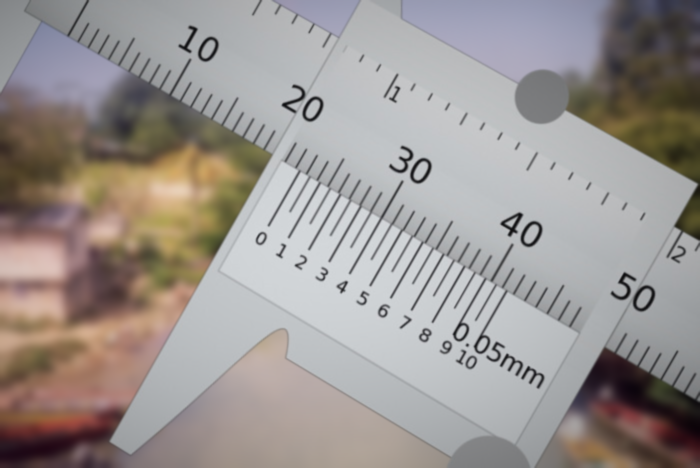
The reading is 22.4
